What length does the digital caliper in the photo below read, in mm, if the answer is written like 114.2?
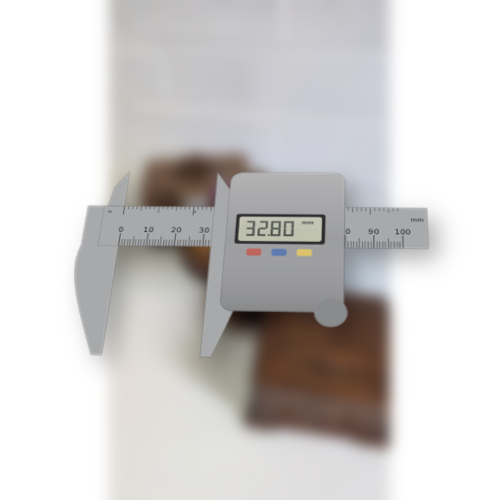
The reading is 32.80
